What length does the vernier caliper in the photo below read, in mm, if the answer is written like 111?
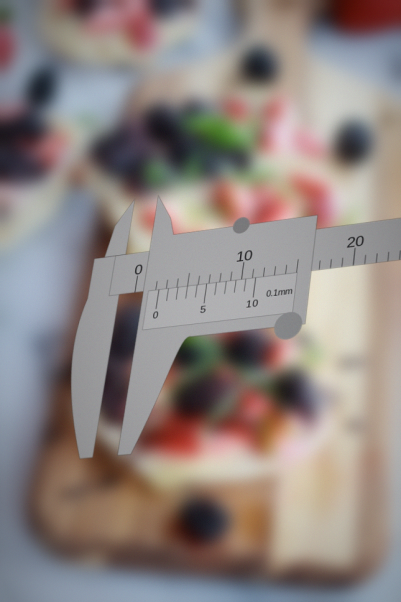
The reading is 2.3
